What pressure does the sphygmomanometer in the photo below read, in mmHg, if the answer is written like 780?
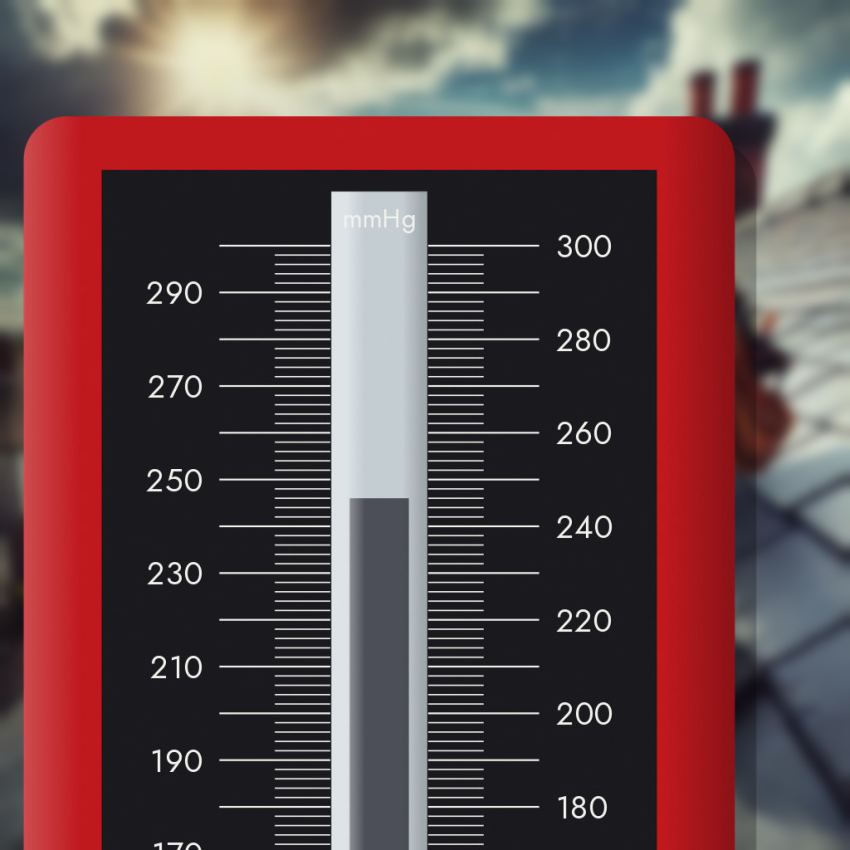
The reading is 246
